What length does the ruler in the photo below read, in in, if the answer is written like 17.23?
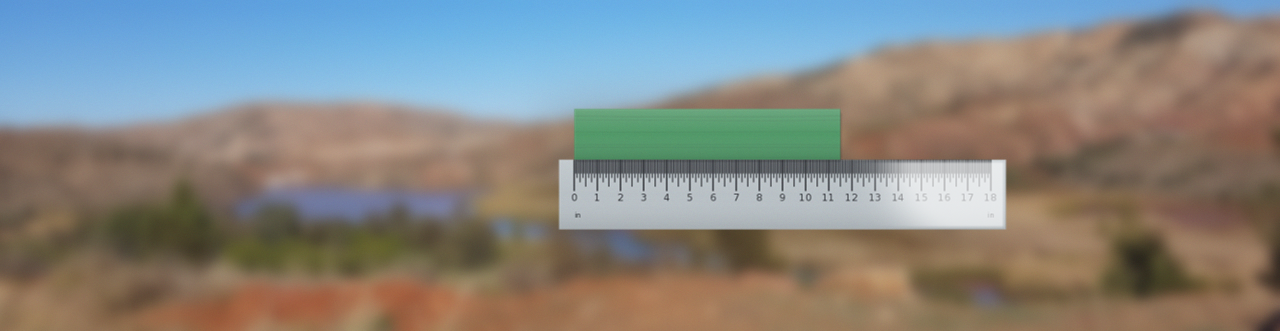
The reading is 11.5
